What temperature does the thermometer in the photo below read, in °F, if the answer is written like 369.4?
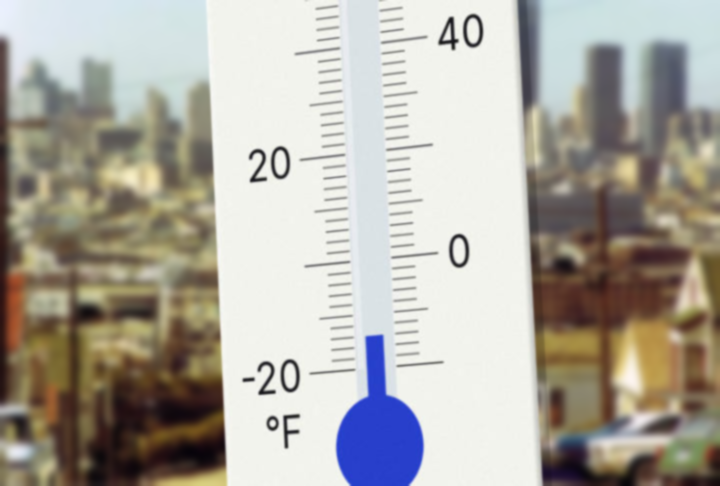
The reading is -14
